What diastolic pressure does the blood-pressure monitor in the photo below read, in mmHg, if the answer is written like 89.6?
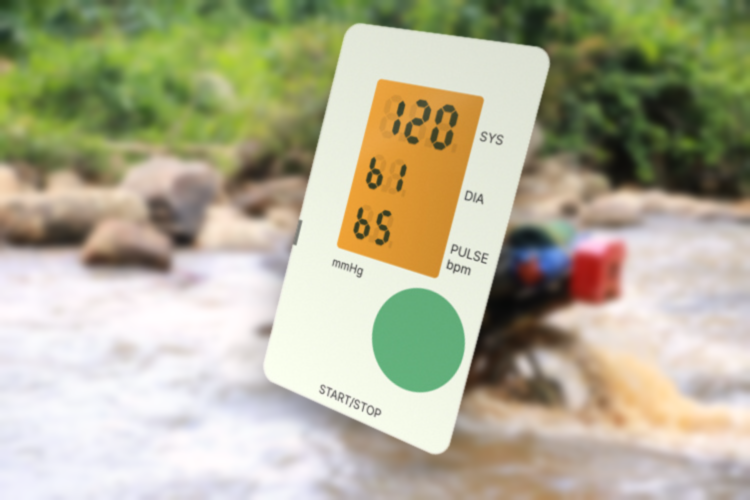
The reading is 61
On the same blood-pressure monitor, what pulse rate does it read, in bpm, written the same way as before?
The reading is 65
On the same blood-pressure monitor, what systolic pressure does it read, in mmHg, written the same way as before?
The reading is 120
